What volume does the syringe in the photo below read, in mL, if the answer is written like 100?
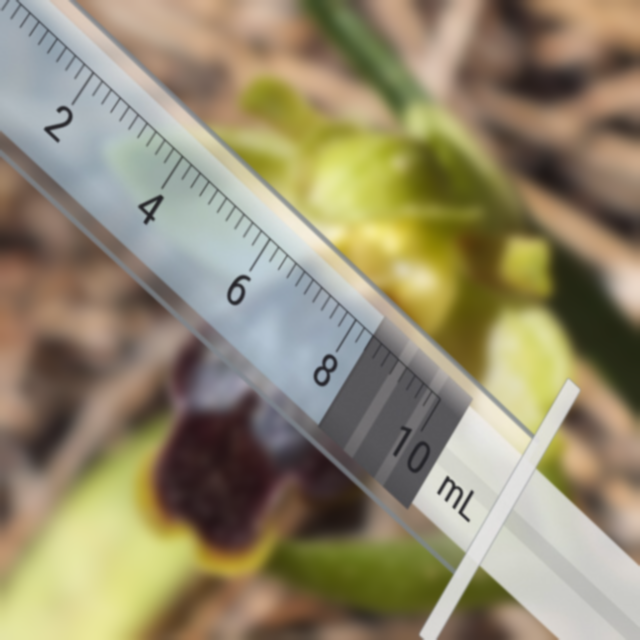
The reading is 8.4
